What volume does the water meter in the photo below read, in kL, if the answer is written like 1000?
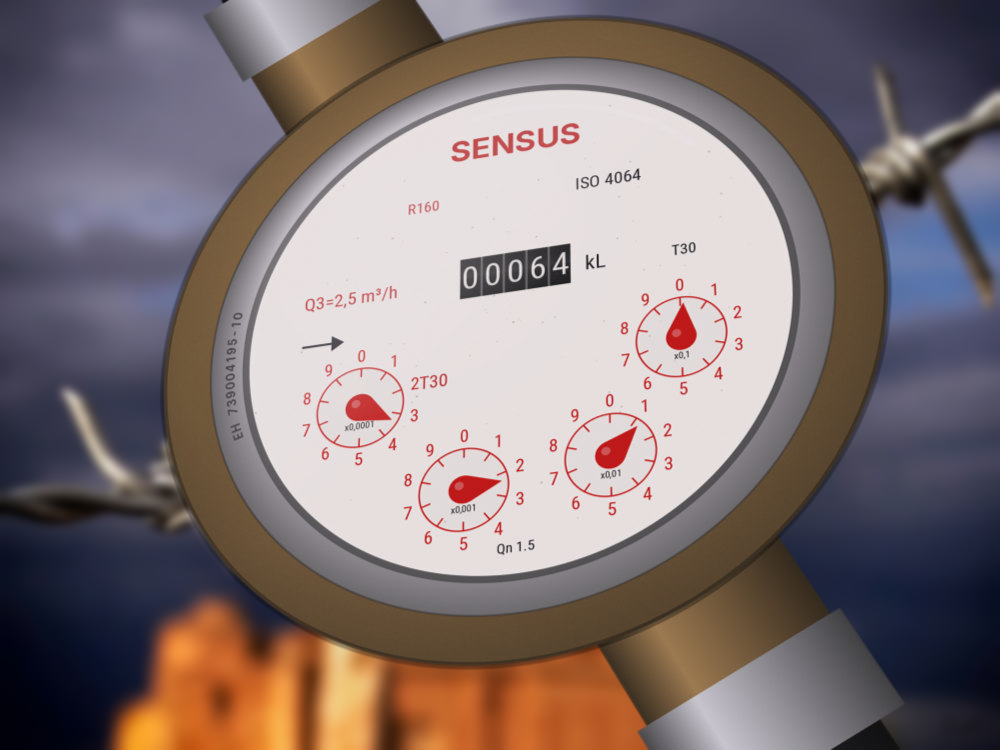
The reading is 64.0123
